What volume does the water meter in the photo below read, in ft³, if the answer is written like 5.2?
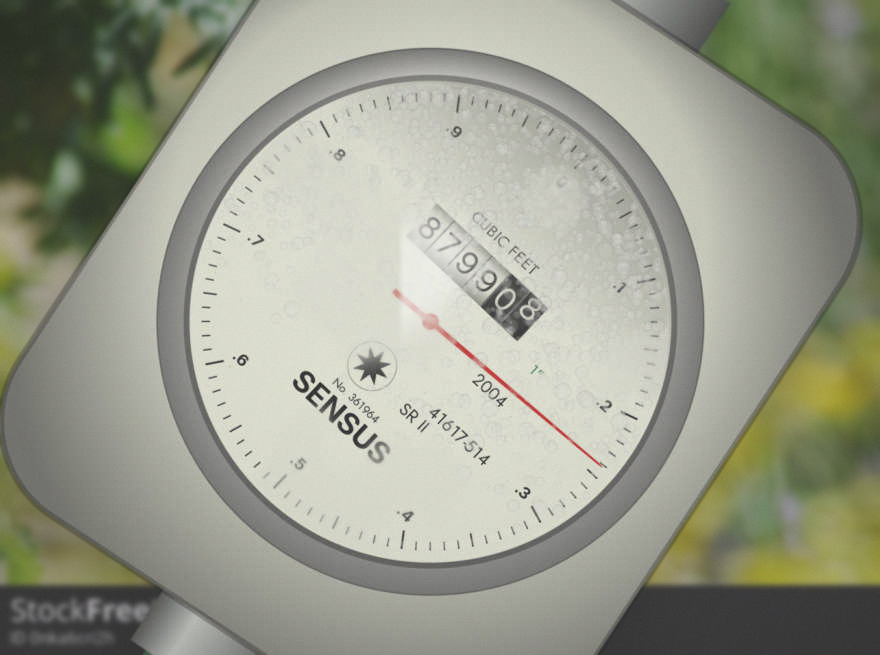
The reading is 879908.24
